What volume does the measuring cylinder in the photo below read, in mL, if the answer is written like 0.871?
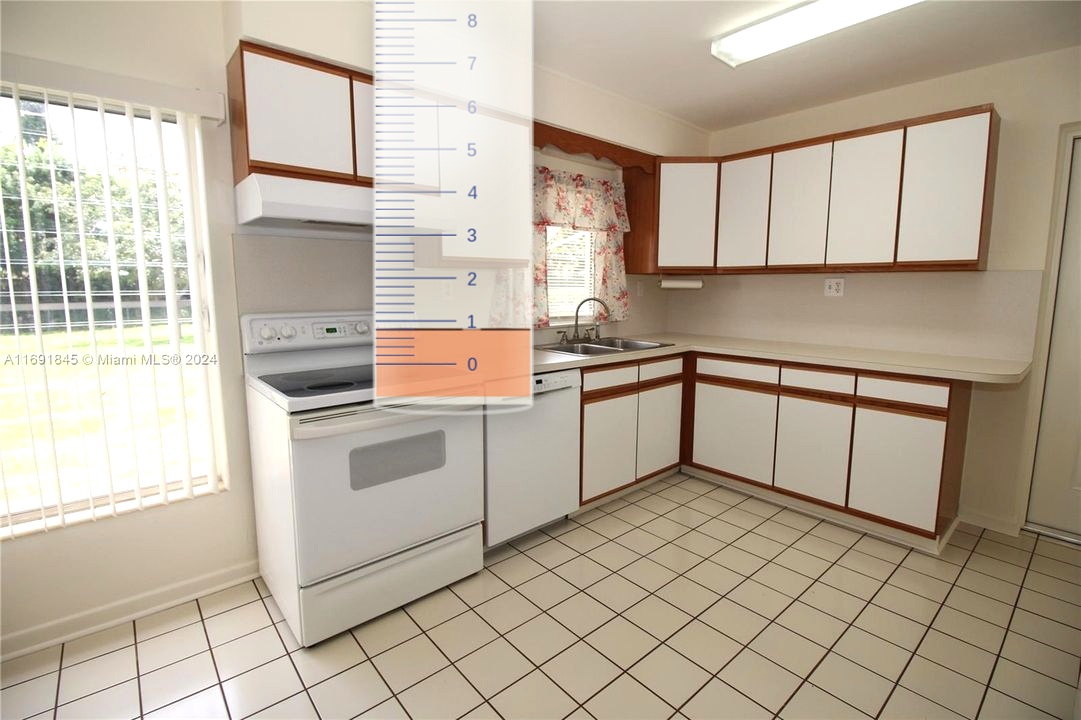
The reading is 0.8
